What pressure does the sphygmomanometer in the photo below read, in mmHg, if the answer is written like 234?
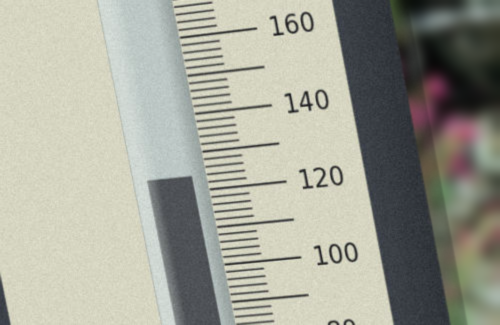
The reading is 124
